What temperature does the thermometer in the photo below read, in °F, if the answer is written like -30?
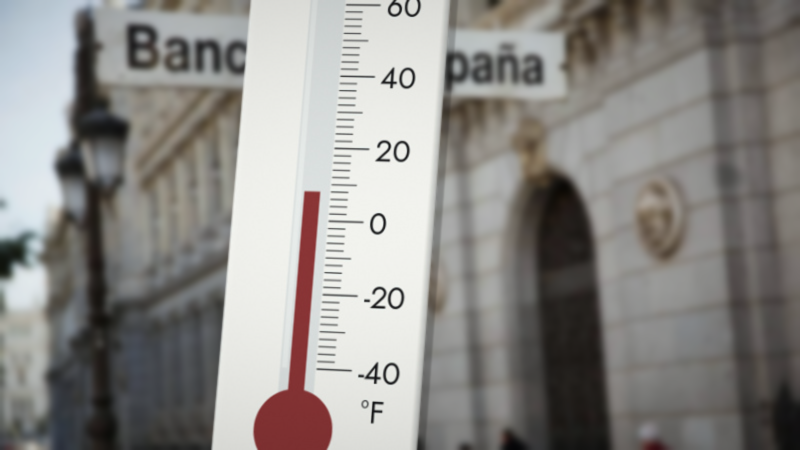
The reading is 8
